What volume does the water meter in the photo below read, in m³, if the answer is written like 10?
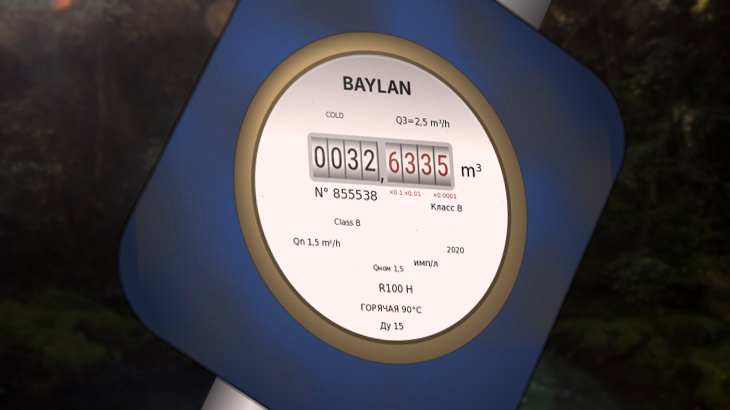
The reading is 32.6335
